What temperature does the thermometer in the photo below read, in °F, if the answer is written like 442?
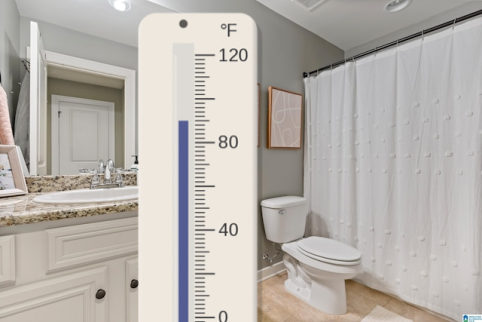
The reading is 90
